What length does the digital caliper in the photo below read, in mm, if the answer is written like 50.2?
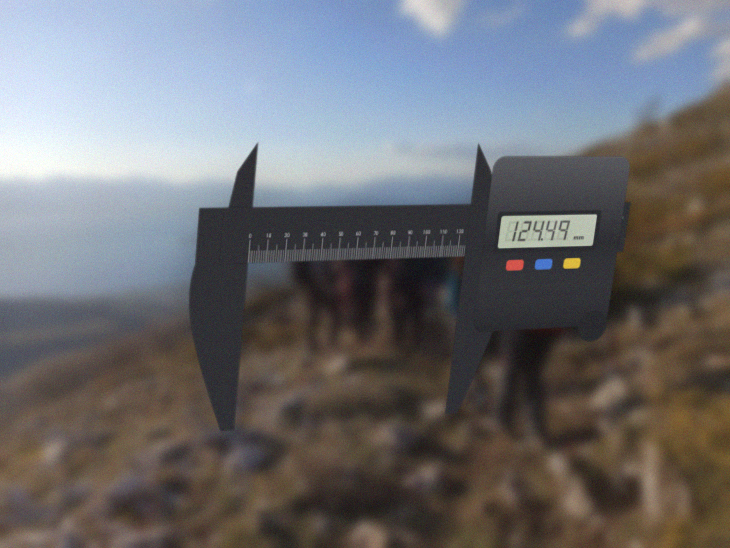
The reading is 124.49
